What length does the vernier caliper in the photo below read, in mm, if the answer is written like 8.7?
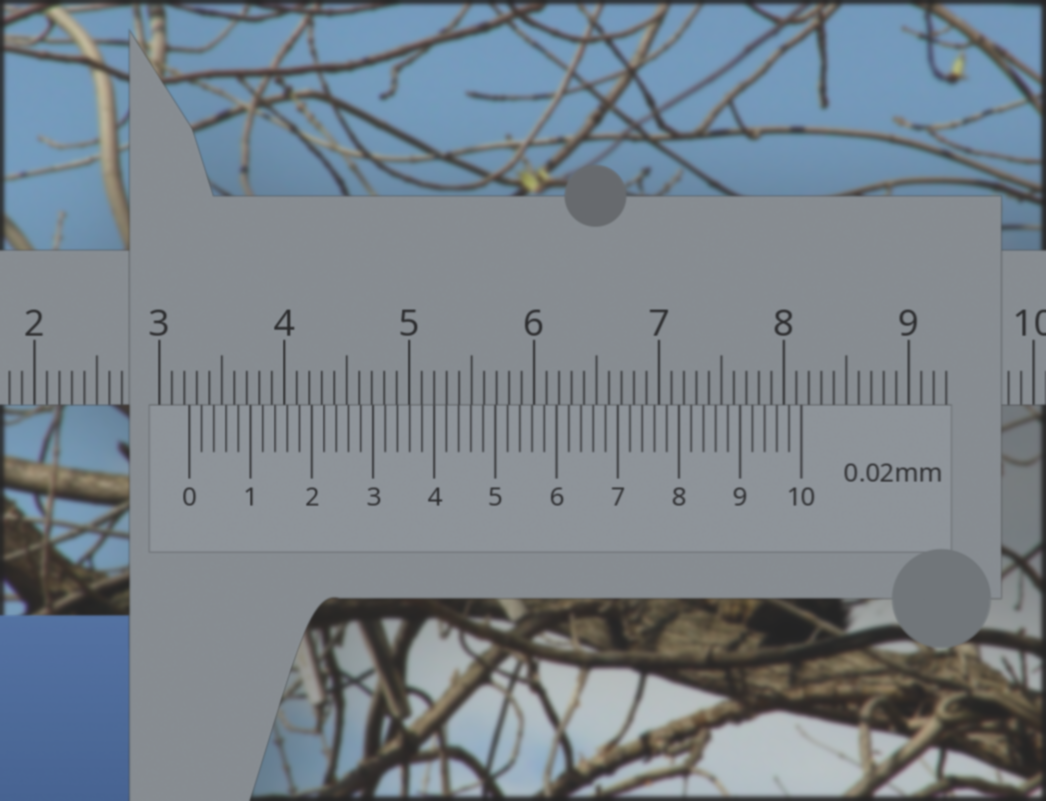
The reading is 32.4
